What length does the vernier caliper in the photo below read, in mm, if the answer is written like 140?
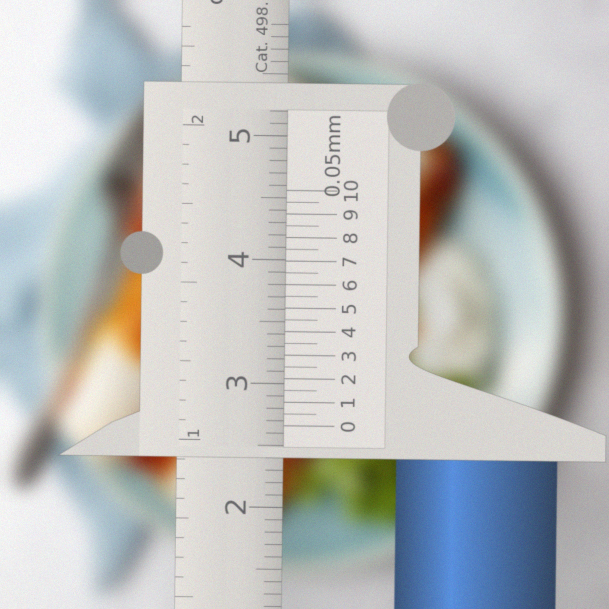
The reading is 26.6
